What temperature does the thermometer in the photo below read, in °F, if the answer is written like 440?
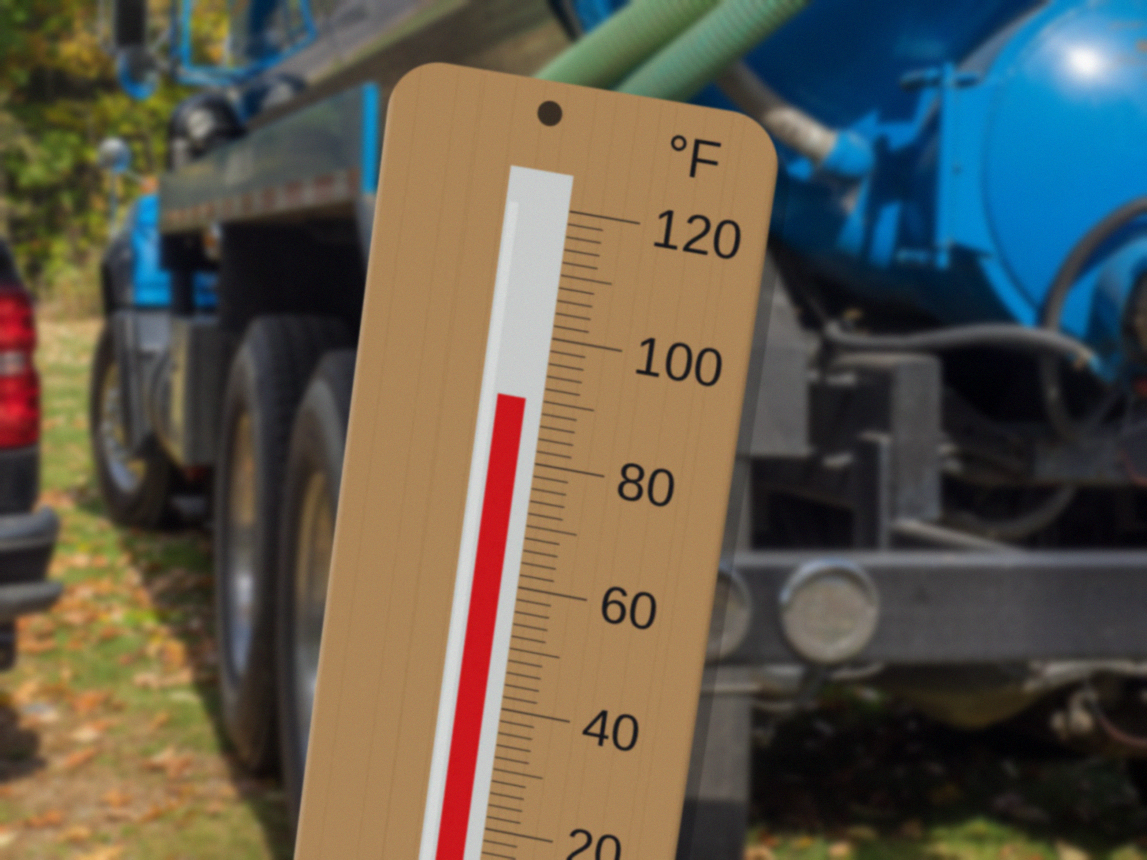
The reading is 90
